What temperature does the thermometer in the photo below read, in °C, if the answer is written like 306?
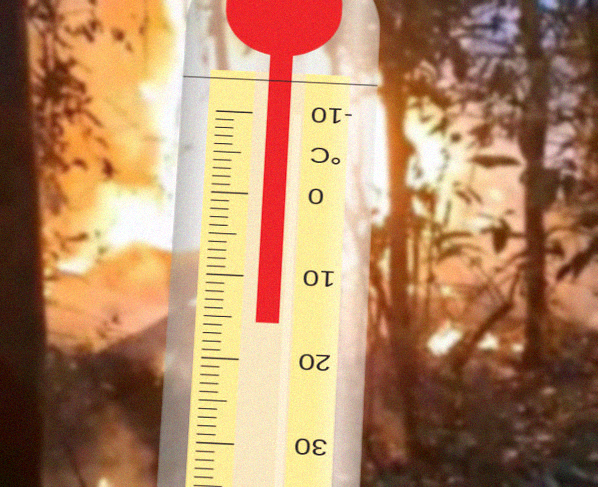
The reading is 15.5
